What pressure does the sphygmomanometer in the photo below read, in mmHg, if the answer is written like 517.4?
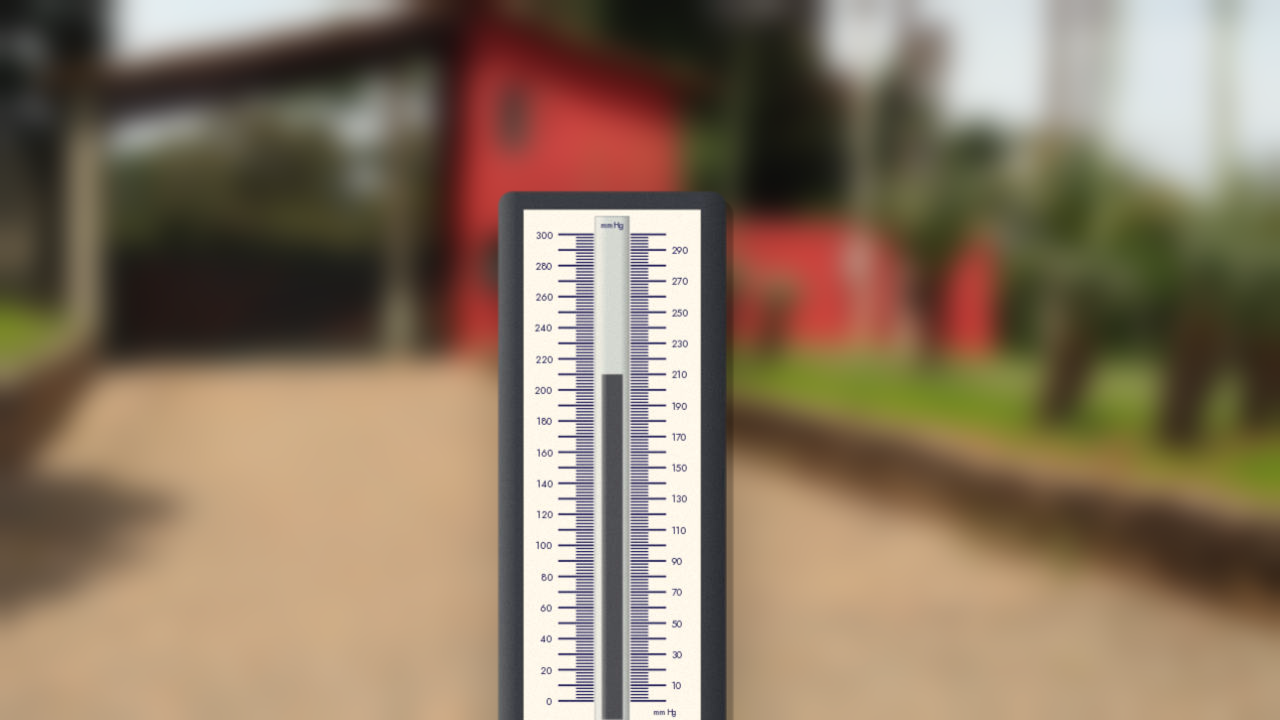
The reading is 210
